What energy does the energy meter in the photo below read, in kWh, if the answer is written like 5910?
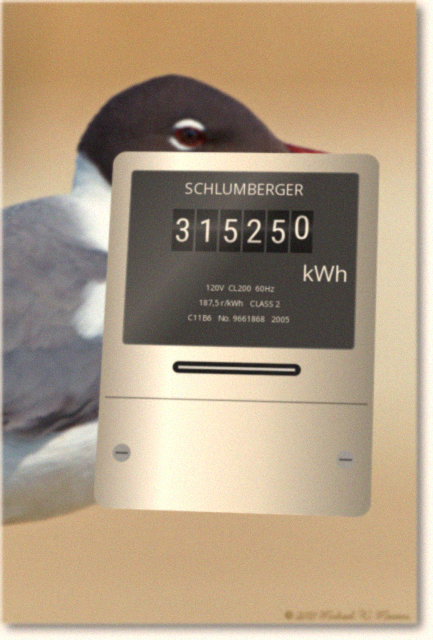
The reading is 315250
